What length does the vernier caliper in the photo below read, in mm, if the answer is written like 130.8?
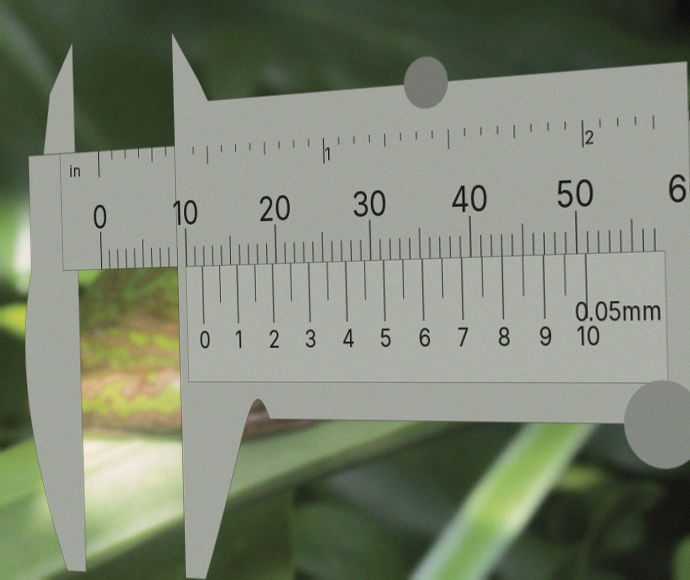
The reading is 11.8
